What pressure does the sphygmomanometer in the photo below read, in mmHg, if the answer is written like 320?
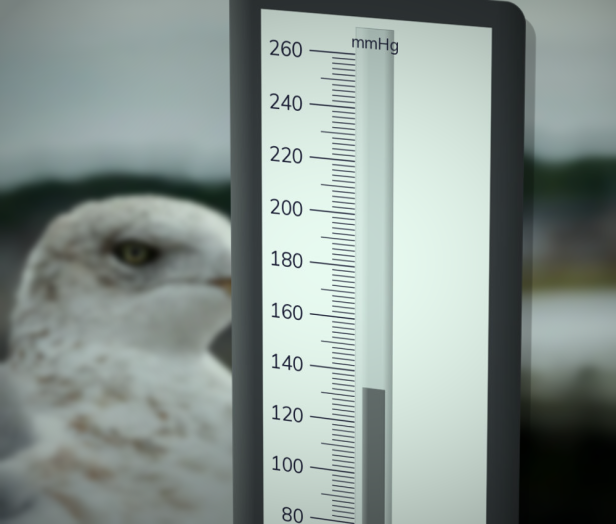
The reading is 134
